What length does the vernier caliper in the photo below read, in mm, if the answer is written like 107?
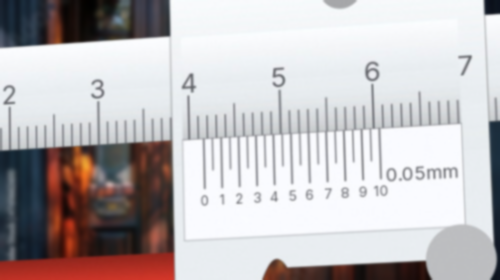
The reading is 41.6
